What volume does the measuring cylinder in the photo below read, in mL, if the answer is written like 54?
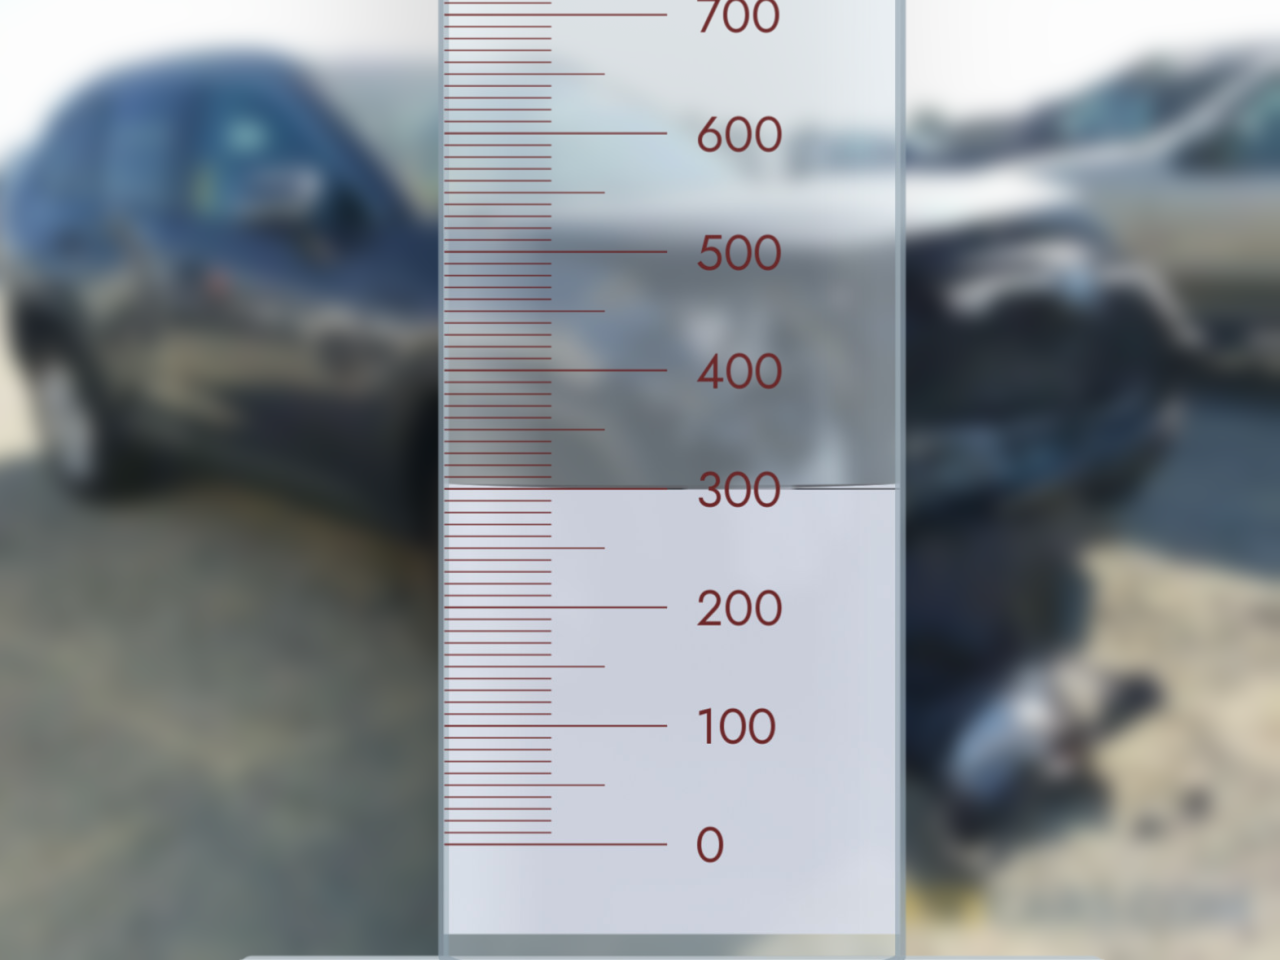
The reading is 300
